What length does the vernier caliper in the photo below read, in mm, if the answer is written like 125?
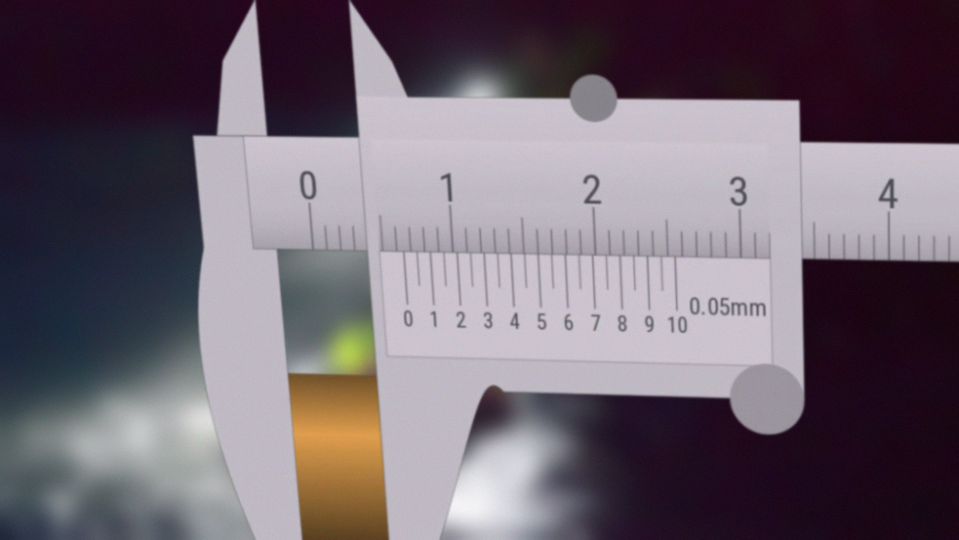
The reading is 6.5
